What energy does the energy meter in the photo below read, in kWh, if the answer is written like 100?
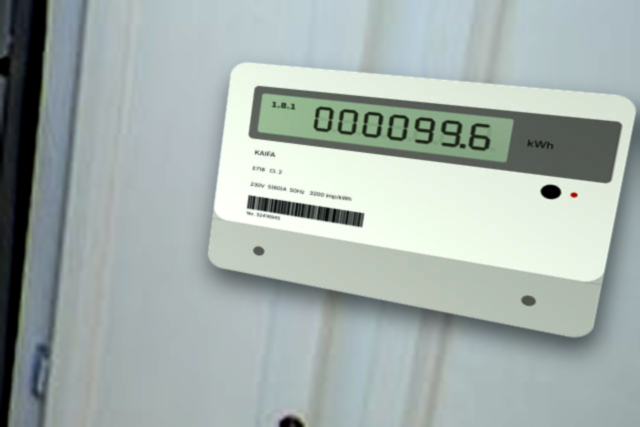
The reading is 99.6
